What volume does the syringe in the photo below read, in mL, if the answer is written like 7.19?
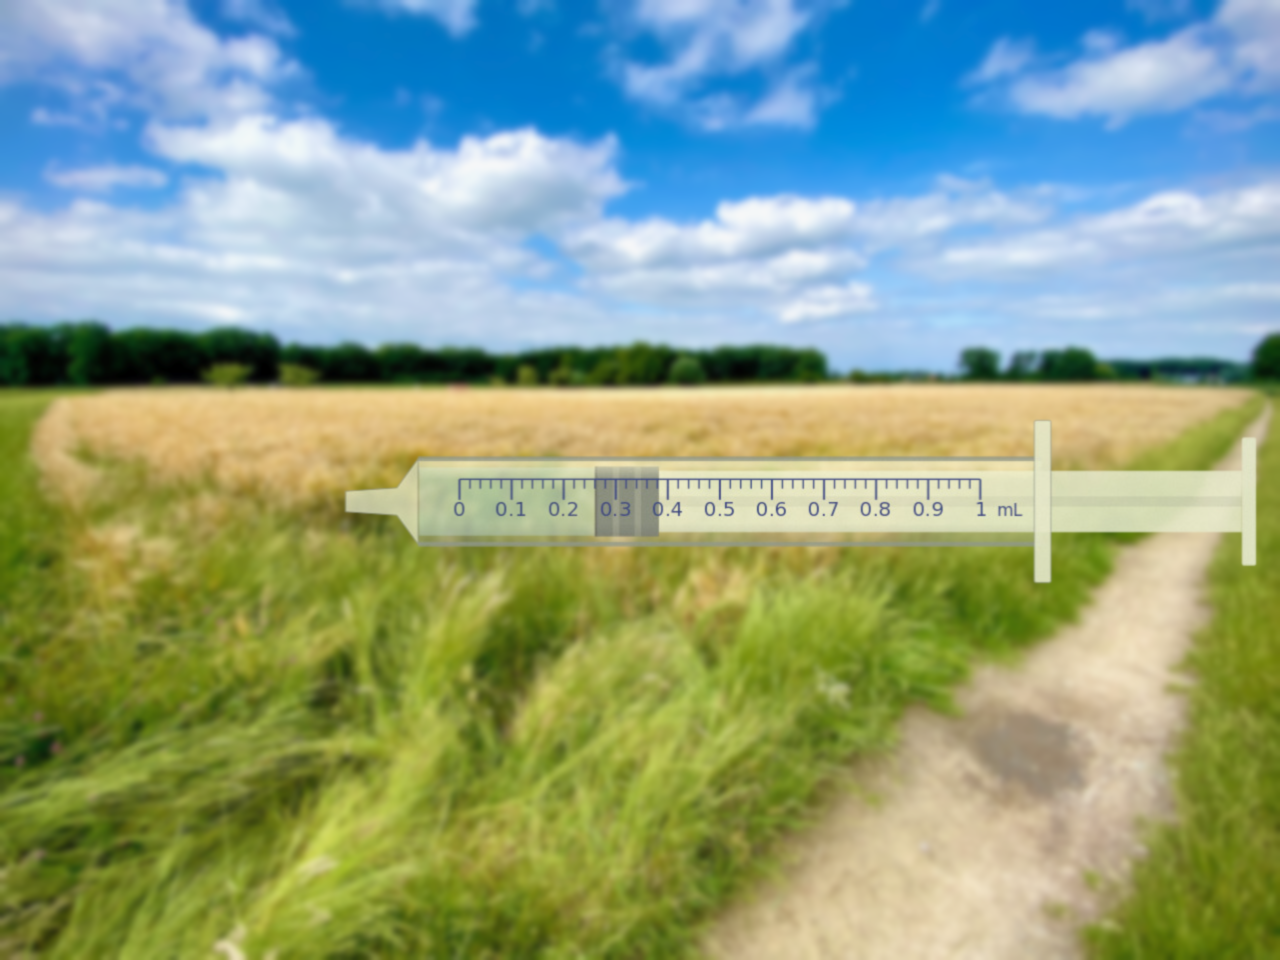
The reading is 0.26
